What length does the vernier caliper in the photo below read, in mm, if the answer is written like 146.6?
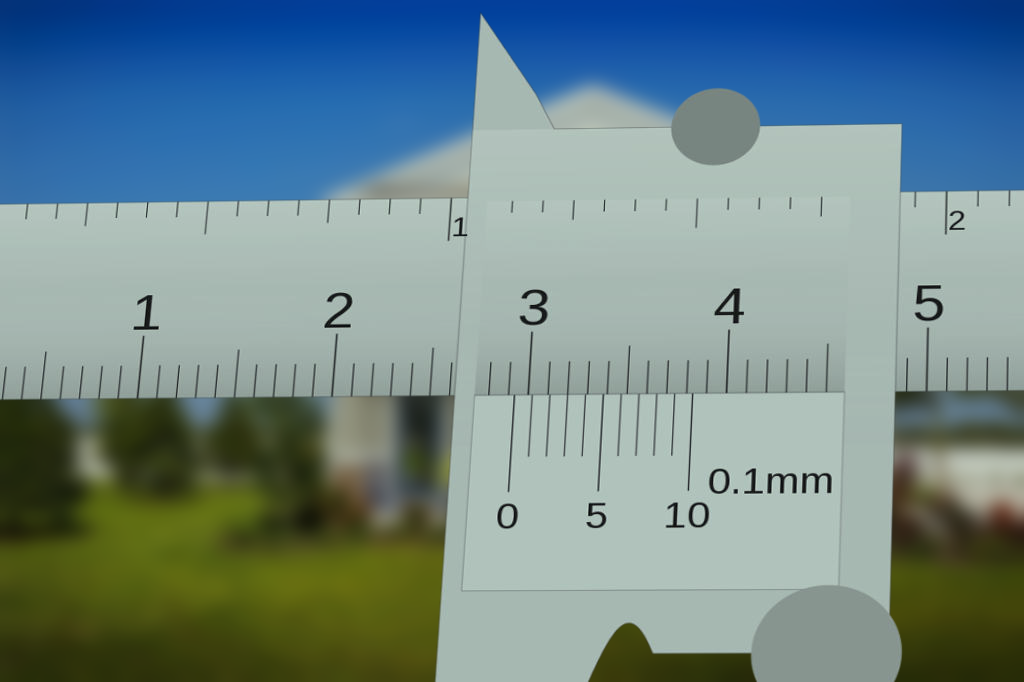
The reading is 29.3
